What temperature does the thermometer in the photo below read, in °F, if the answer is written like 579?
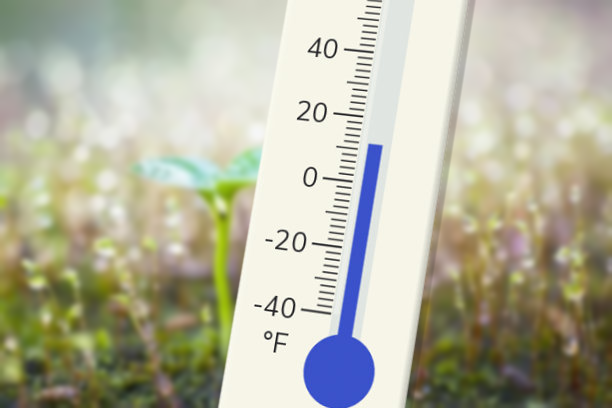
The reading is 12
